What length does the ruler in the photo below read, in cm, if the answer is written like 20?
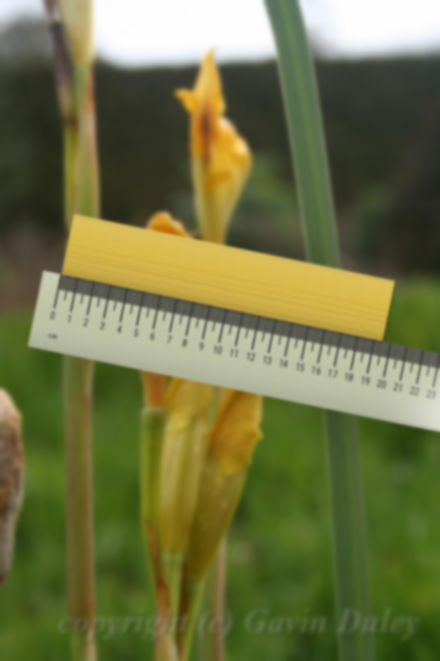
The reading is 19.5
